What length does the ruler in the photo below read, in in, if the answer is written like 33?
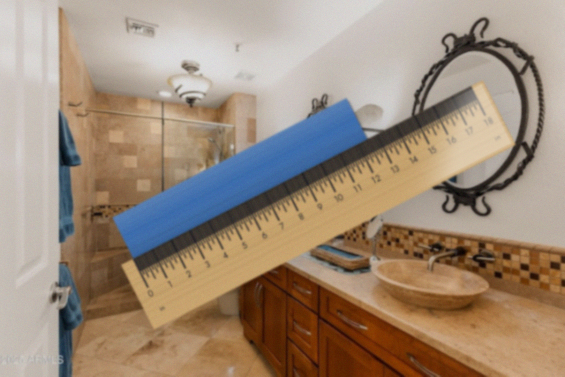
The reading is 12.5
